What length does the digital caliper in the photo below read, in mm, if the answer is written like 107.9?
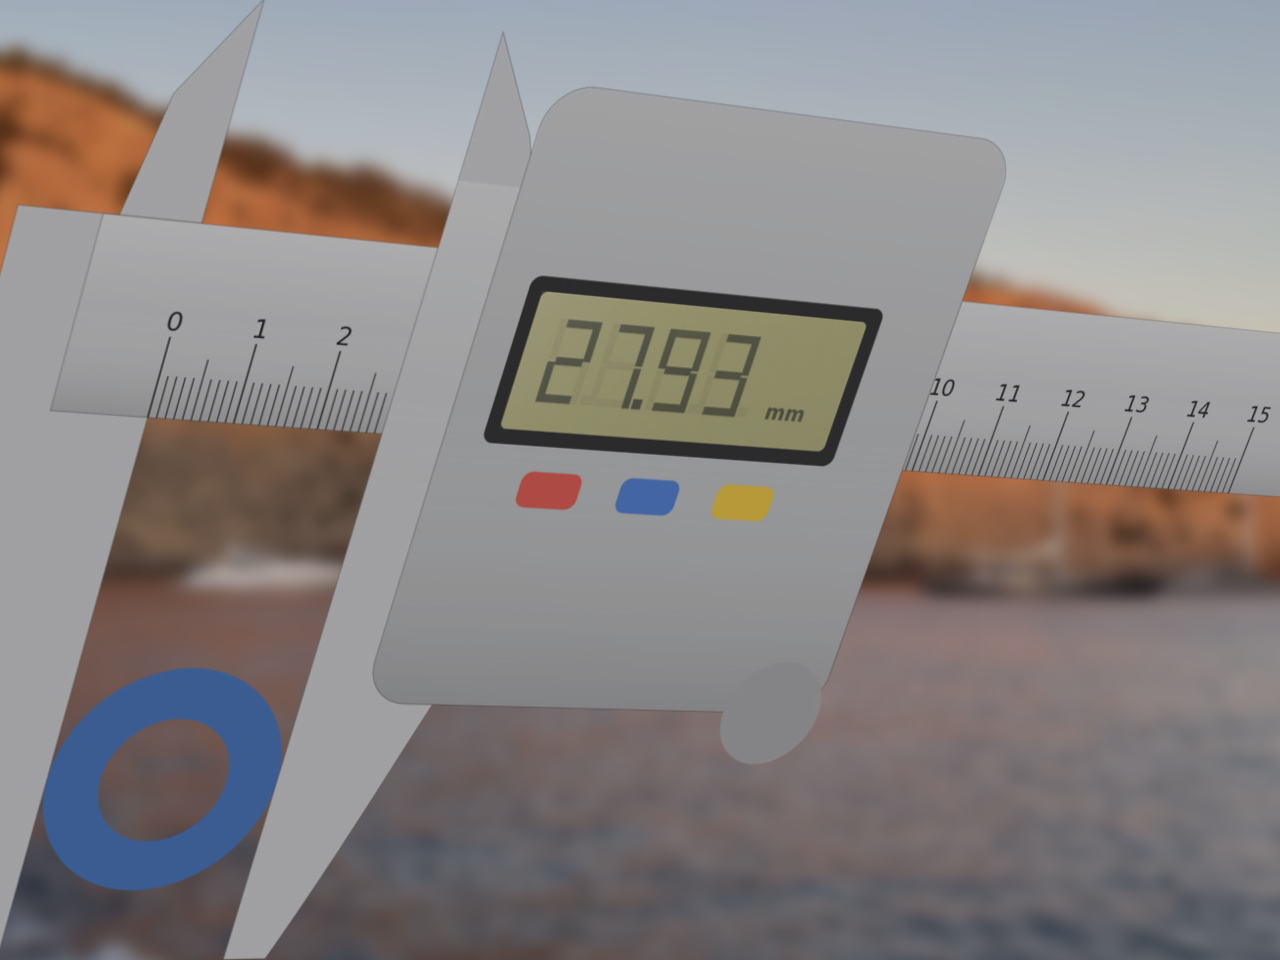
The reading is 27.93
